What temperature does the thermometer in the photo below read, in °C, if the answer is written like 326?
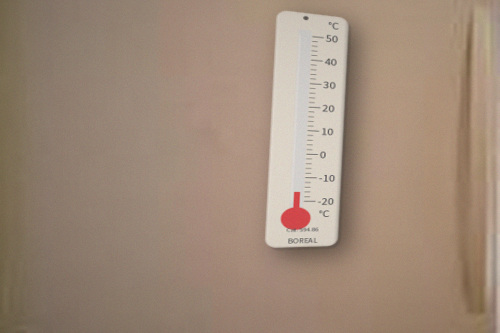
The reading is -16
